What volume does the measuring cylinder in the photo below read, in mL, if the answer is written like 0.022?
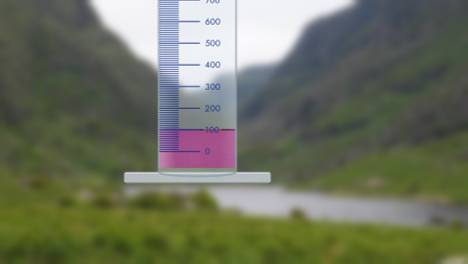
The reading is 100
